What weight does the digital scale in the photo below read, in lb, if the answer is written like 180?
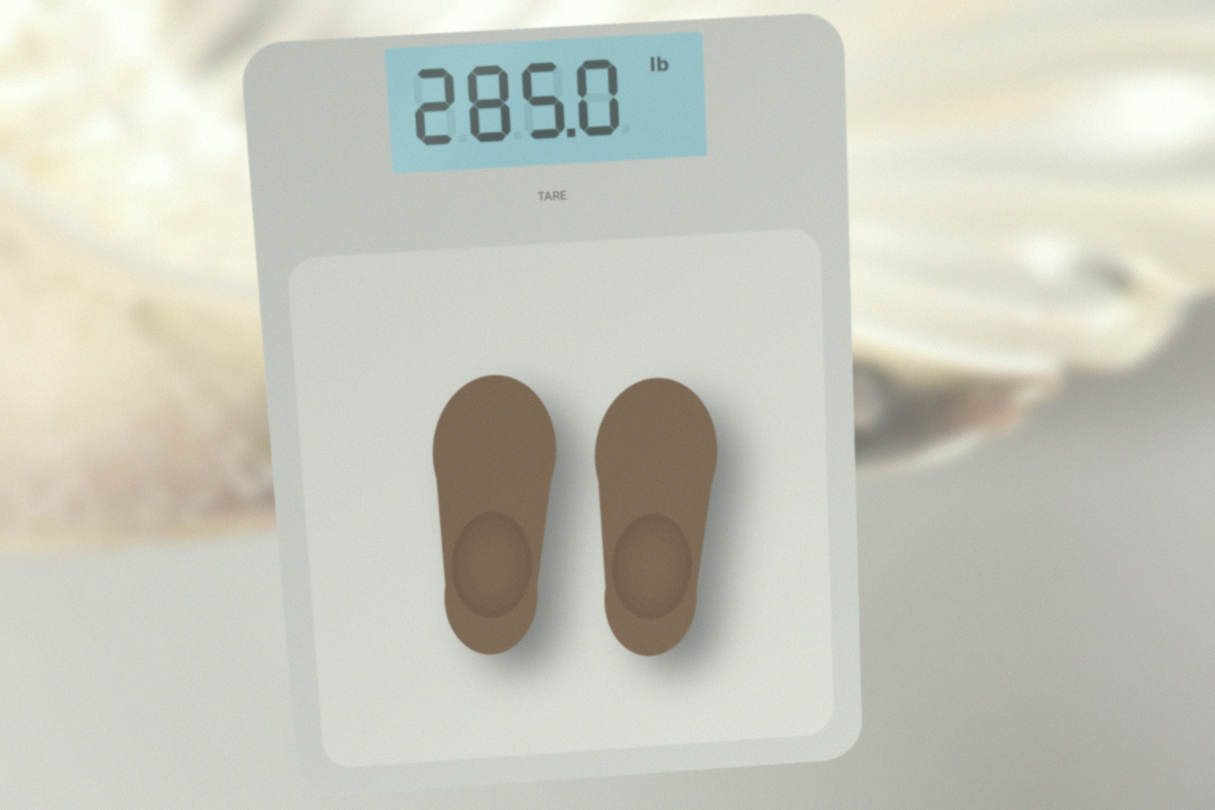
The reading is 285.0
